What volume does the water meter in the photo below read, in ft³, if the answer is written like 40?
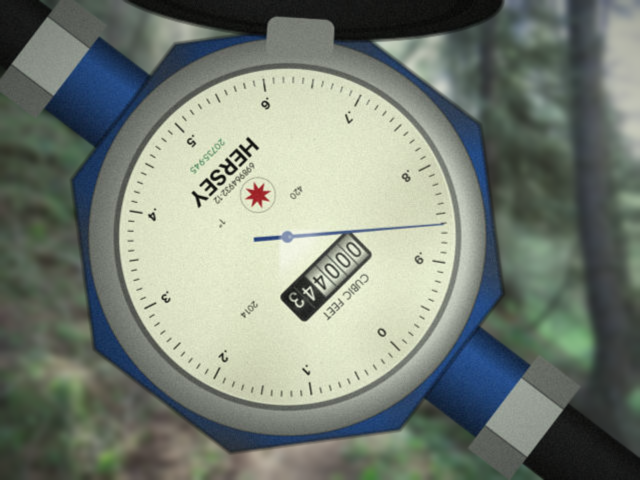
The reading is 442.86
